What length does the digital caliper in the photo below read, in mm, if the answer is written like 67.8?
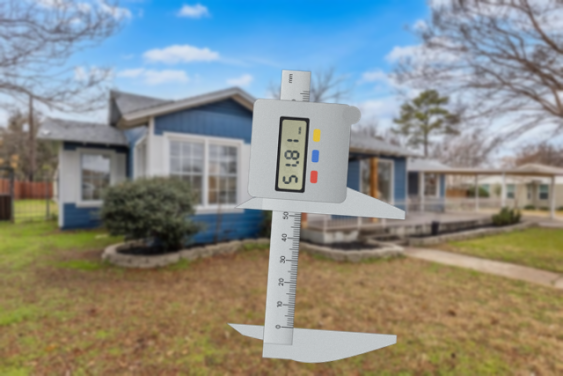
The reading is 51.81
